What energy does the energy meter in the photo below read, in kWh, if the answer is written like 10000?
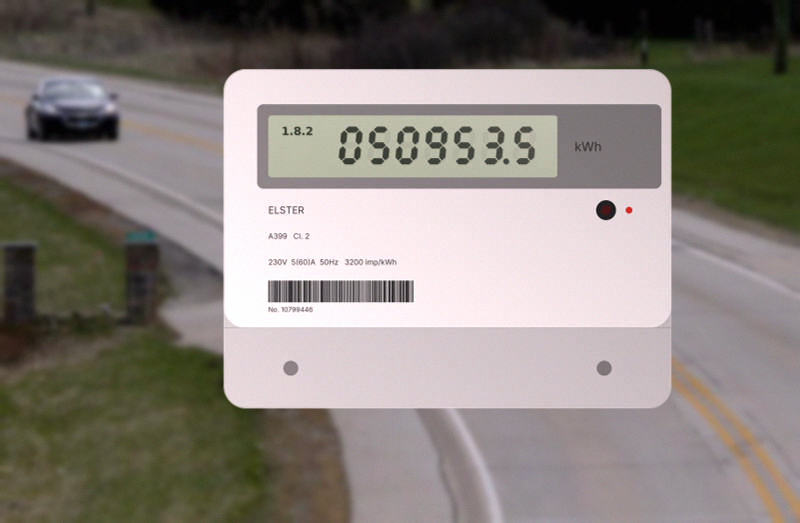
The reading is 50953.5
